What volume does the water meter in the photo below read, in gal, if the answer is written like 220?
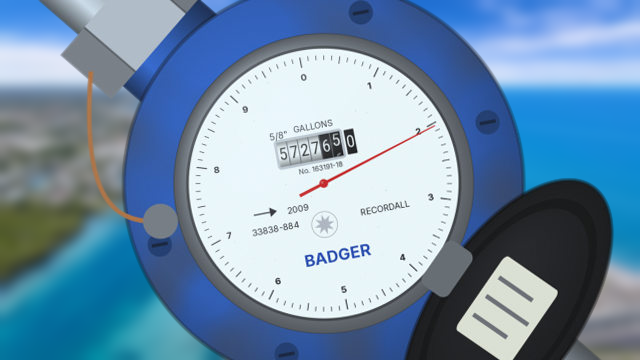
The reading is 5727652.0
